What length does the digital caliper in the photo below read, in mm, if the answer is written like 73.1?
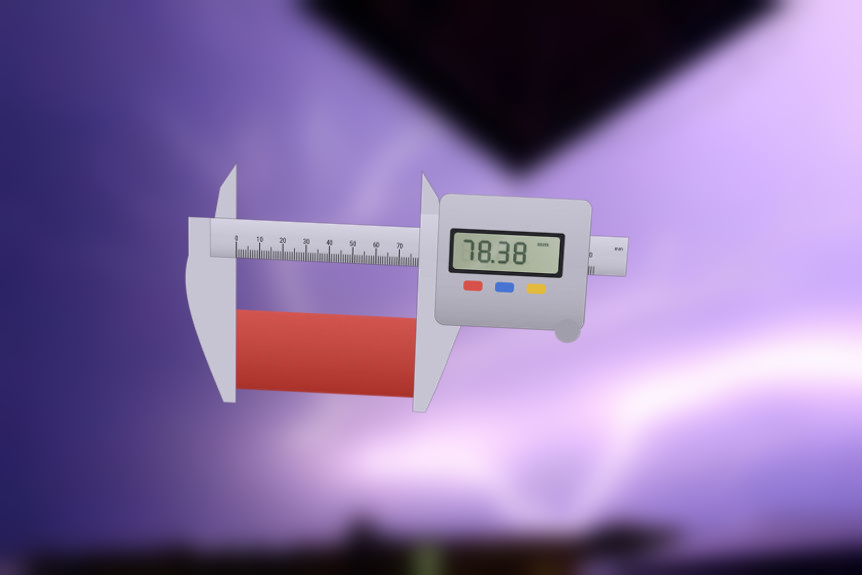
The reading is 78.38
